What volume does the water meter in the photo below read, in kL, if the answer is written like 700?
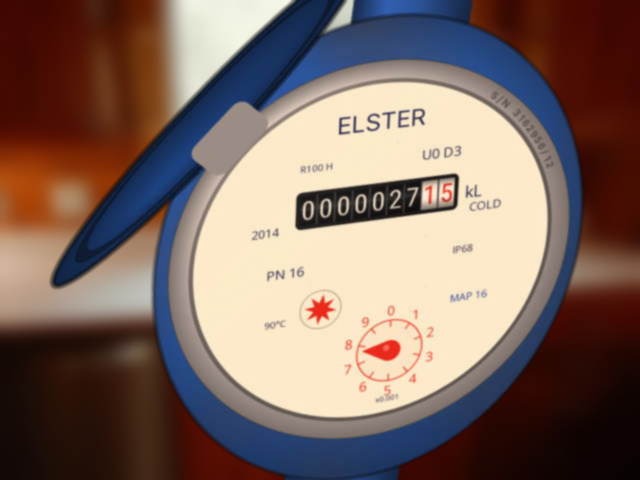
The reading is 27.157
